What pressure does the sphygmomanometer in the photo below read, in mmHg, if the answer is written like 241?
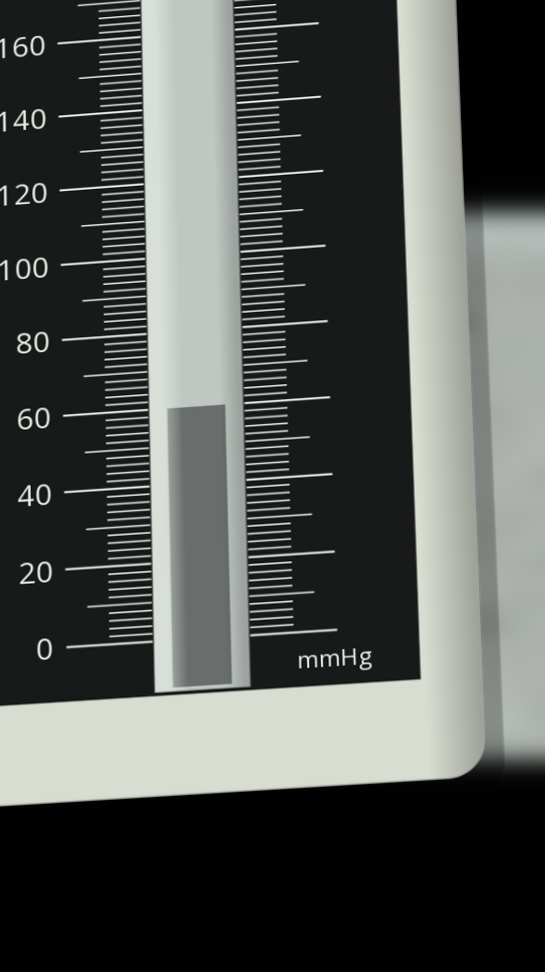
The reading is 60
